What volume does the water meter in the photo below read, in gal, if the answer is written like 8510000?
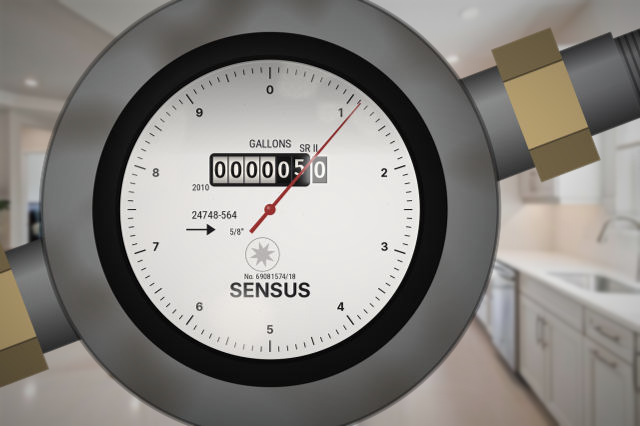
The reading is 51.1
